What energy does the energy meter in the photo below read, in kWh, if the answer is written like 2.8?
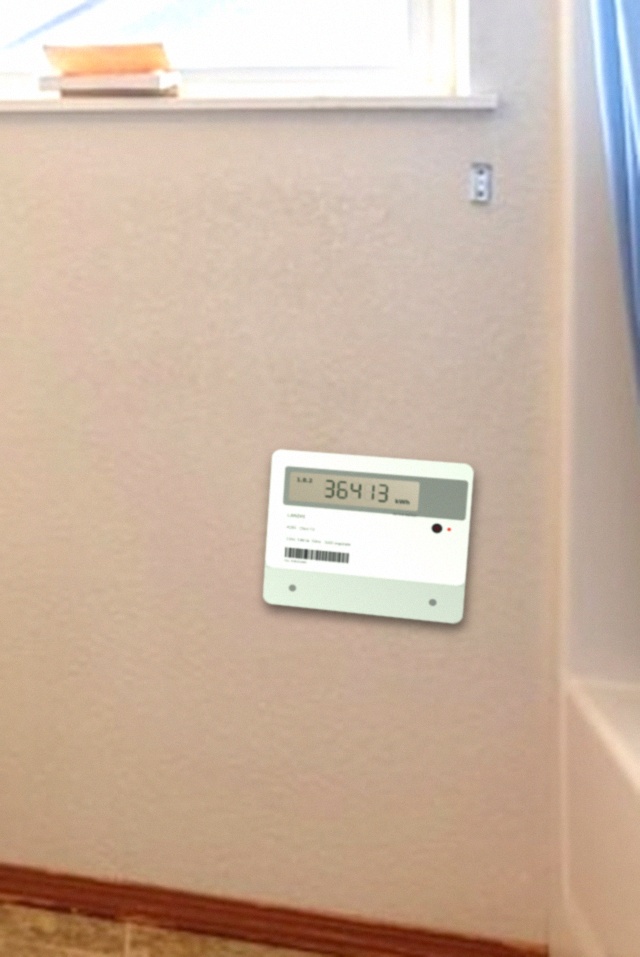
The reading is 36413
